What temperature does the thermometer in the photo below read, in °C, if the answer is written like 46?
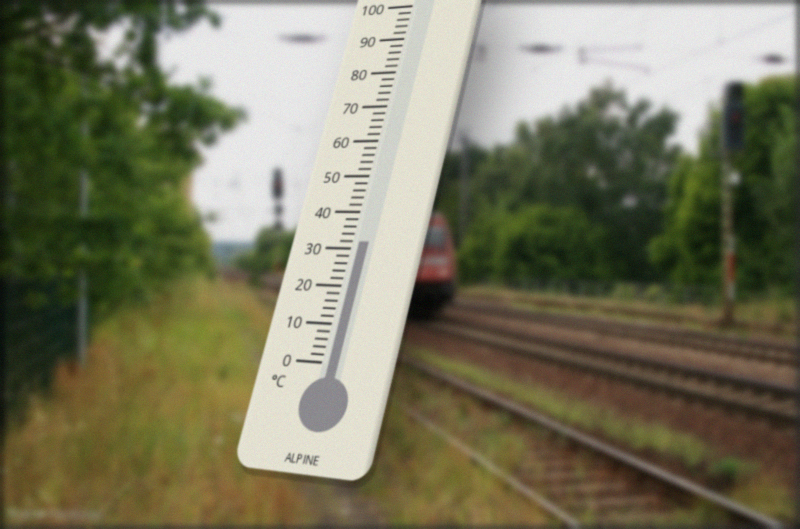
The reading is 32
